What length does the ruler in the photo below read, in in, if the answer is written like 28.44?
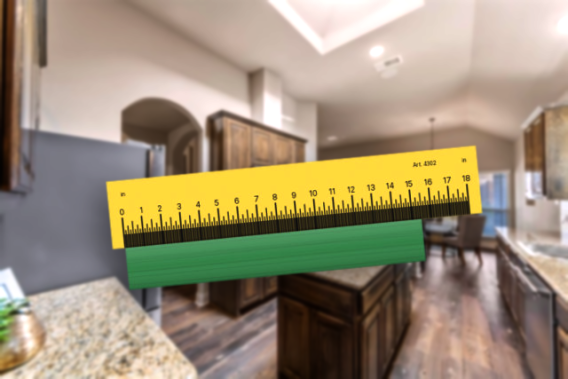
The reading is 15.5
